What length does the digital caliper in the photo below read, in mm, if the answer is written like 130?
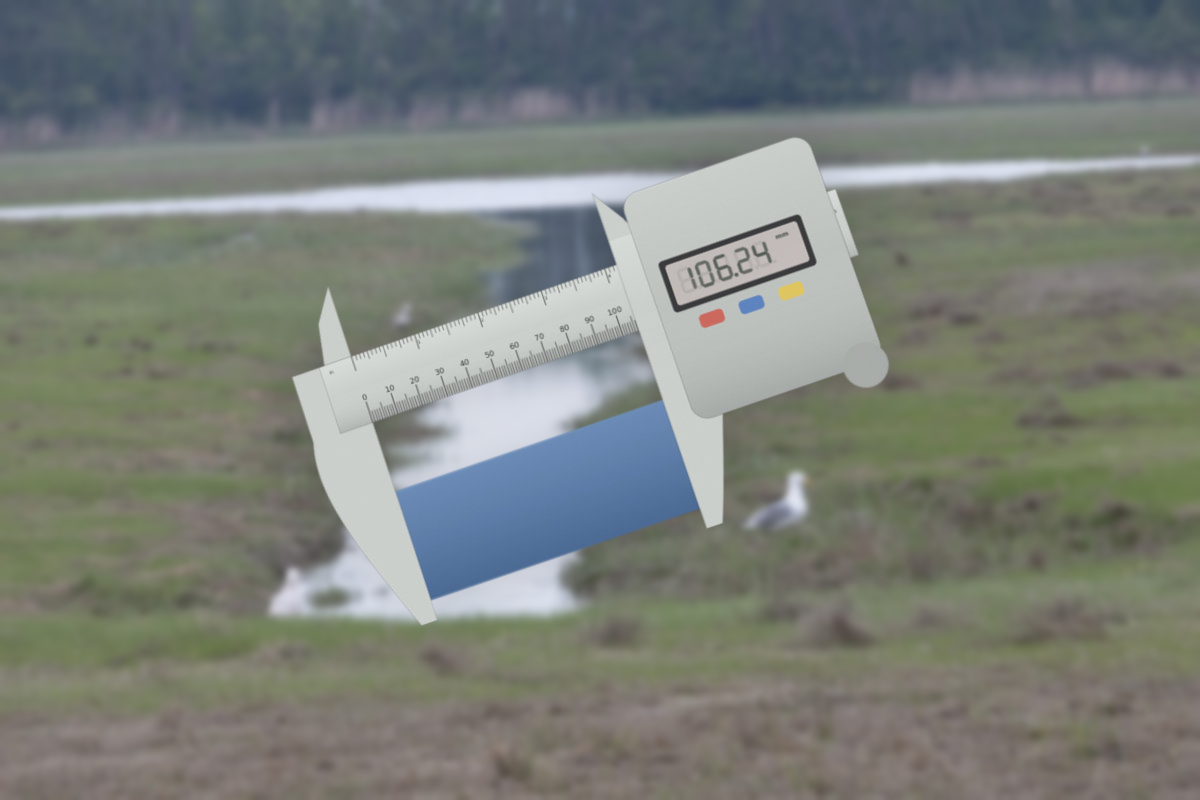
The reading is 106.24
